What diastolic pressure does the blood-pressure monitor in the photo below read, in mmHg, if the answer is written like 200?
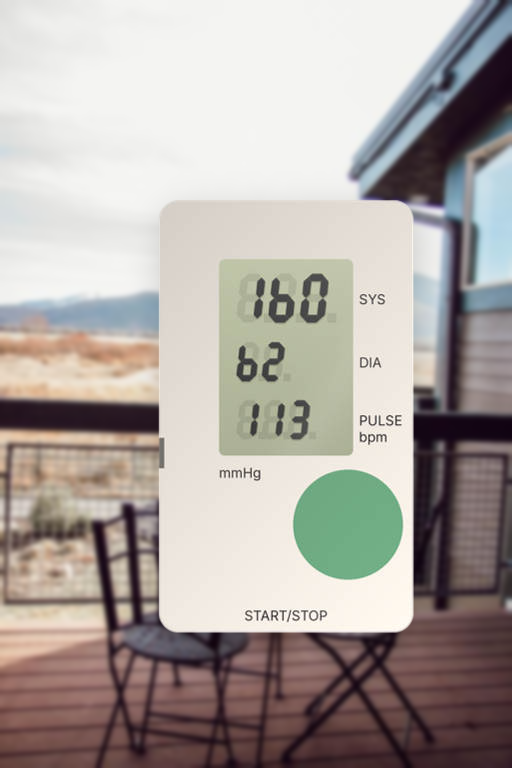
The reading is 62
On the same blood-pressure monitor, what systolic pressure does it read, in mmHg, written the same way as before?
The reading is 160
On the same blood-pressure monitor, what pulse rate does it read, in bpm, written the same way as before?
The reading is 113
